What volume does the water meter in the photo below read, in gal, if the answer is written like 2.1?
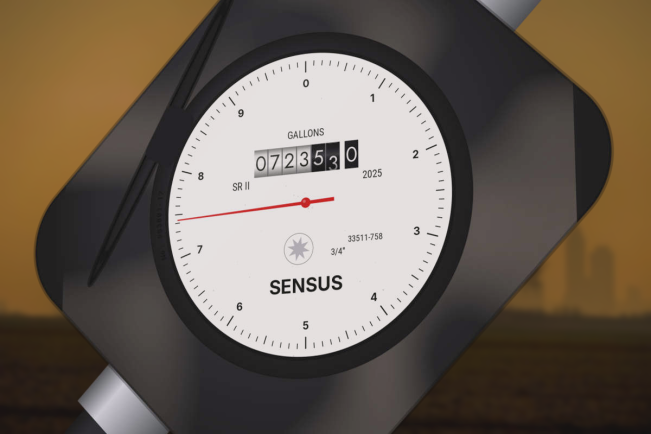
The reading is 723527.4
